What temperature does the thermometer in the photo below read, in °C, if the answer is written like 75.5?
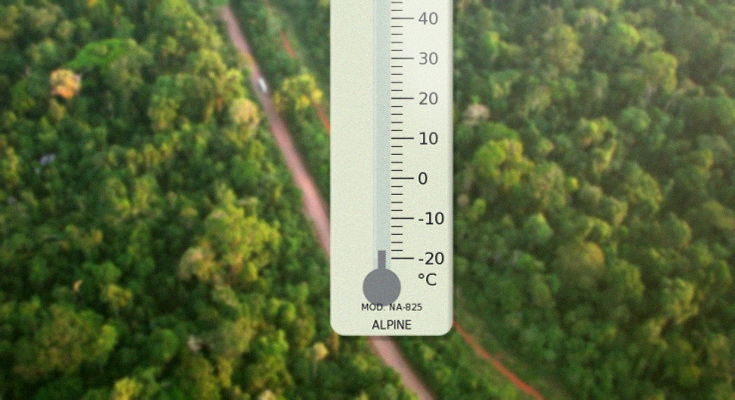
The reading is -18
